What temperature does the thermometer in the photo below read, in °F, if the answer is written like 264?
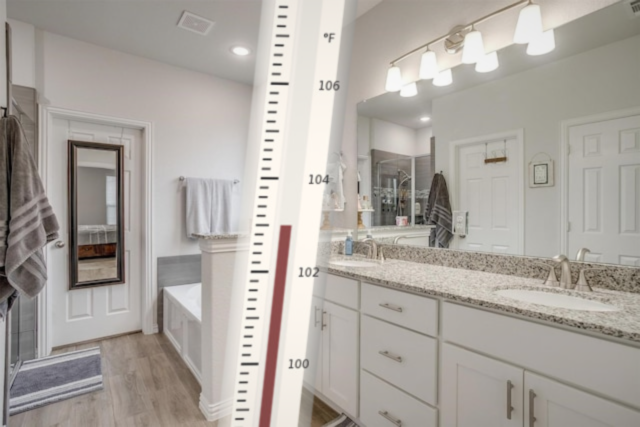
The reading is 103
